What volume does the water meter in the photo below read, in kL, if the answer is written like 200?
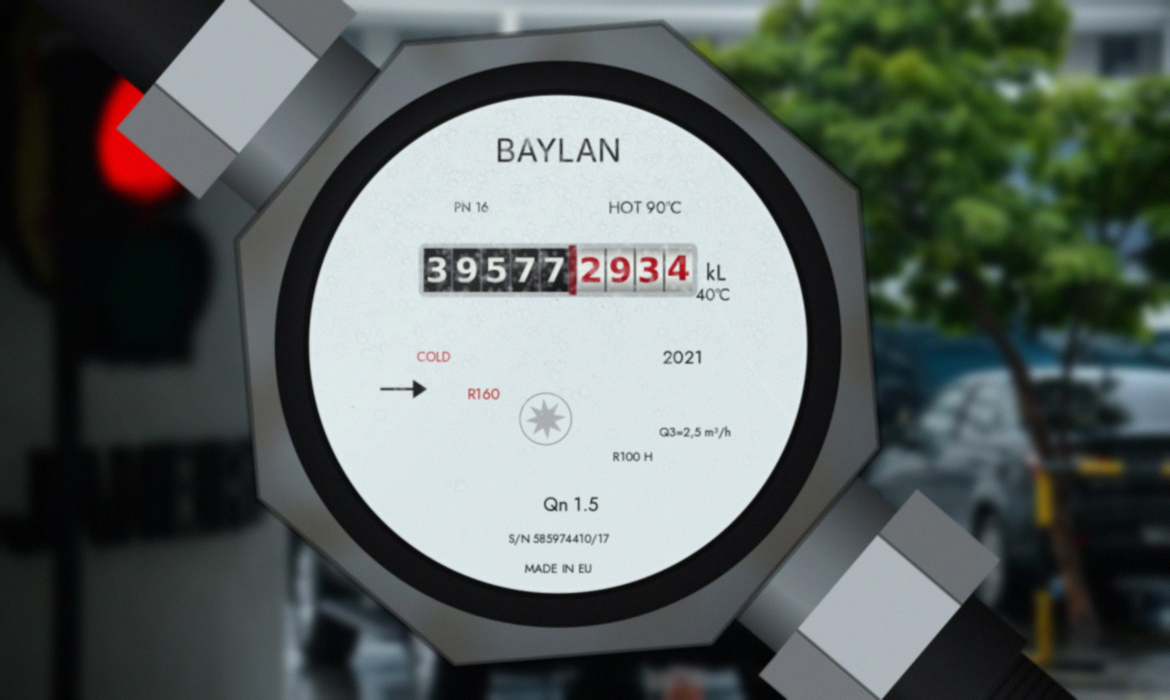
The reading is 39577.2934
